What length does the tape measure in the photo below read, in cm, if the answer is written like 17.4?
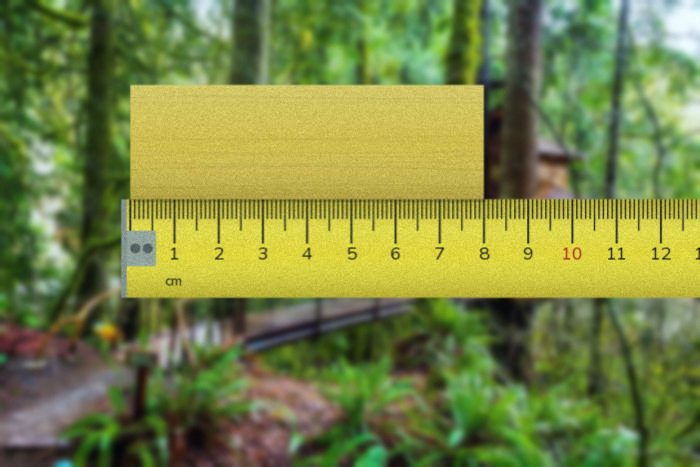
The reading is 8
